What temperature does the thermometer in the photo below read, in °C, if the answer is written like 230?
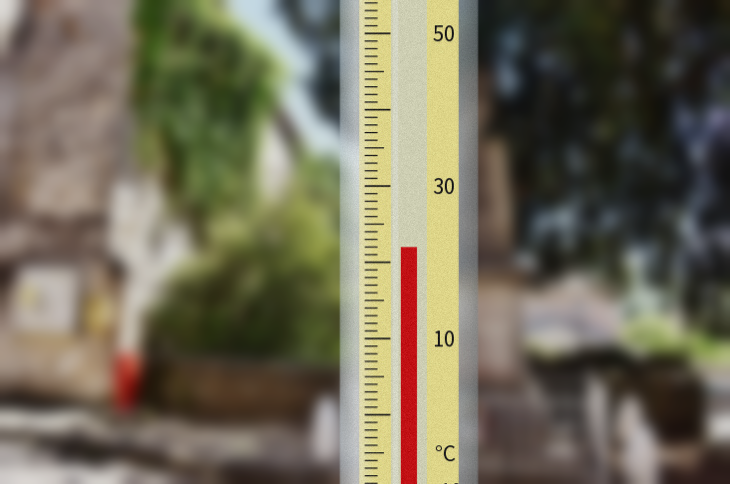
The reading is 22
